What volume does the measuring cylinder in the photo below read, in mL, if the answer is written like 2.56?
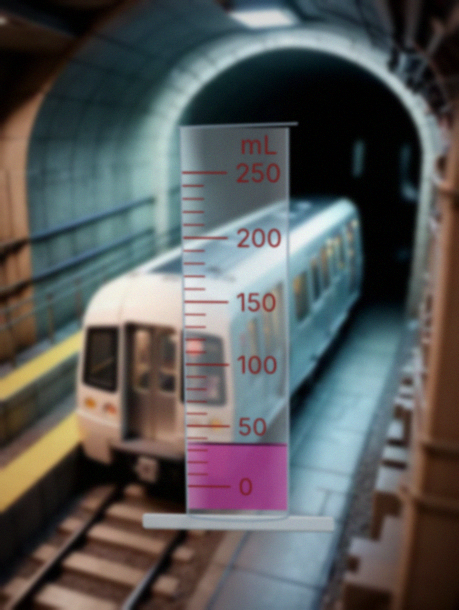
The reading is 35
